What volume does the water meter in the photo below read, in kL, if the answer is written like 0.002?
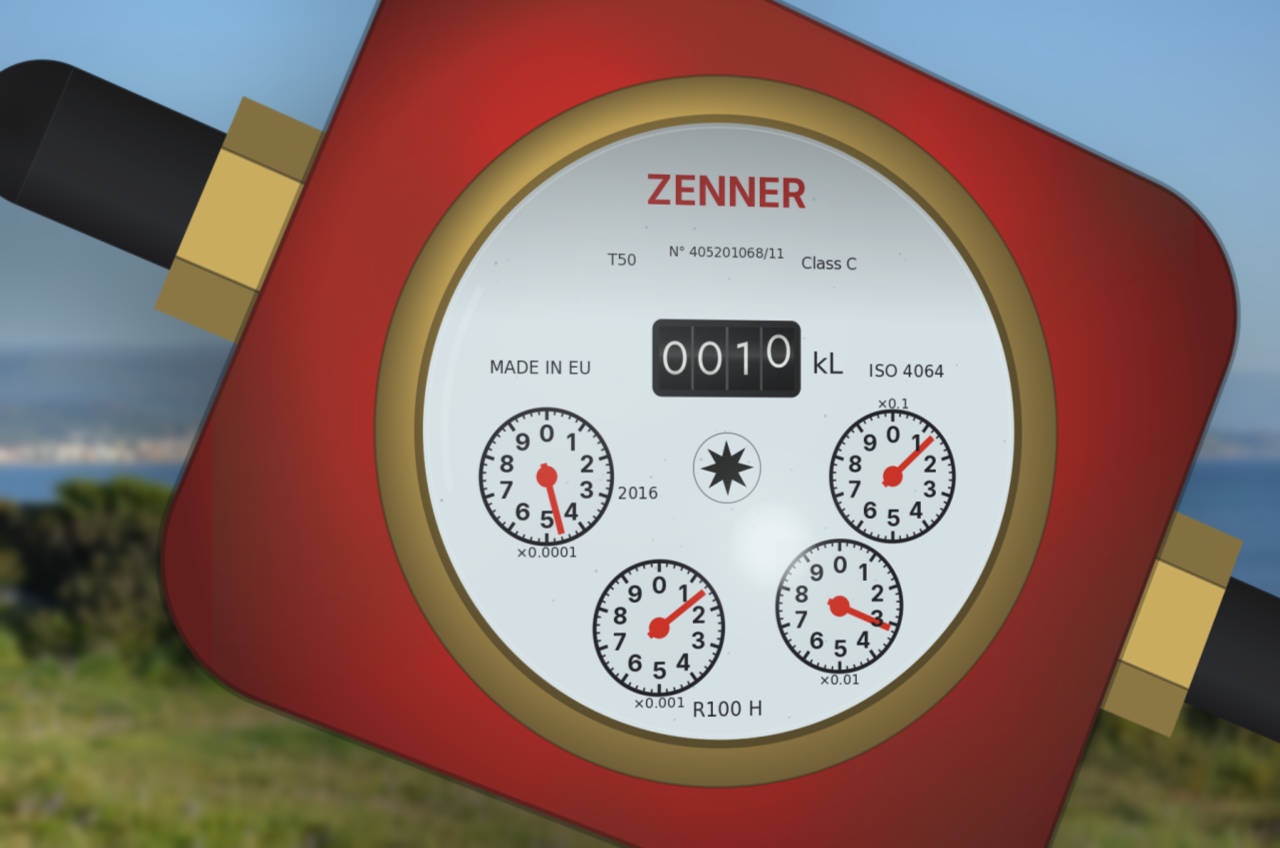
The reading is 10.1314
